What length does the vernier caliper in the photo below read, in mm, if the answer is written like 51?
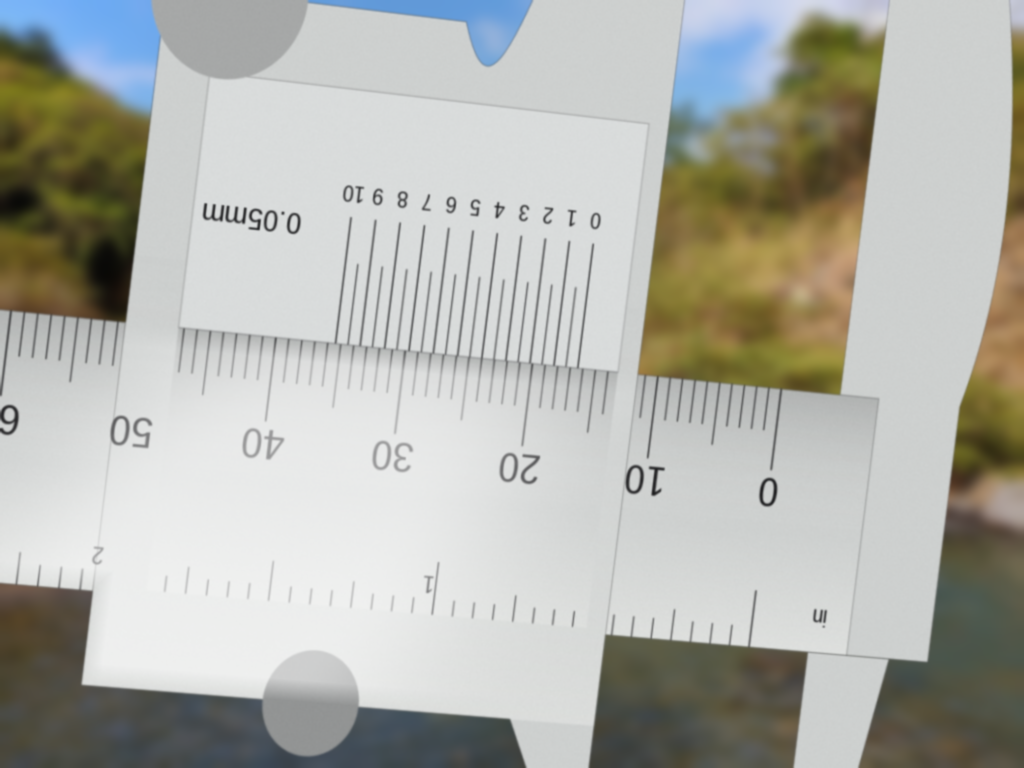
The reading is 16.4
